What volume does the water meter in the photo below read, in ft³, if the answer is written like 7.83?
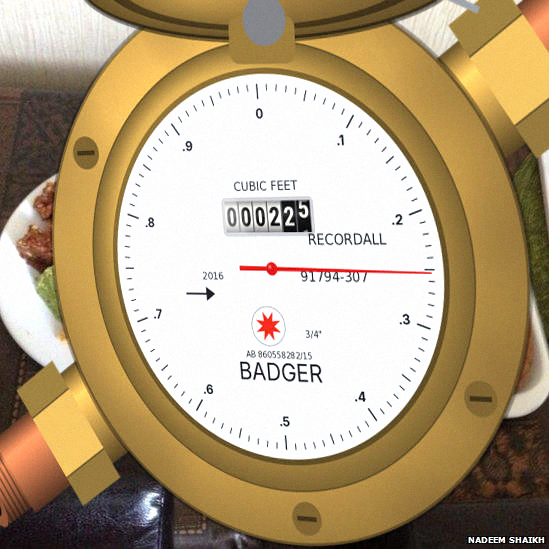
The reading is 225.25
